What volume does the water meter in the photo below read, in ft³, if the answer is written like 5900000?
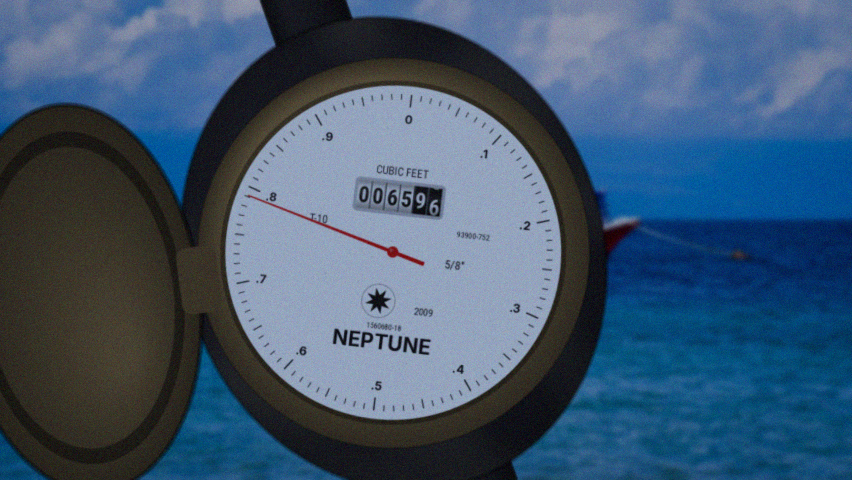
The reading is 6595.79
